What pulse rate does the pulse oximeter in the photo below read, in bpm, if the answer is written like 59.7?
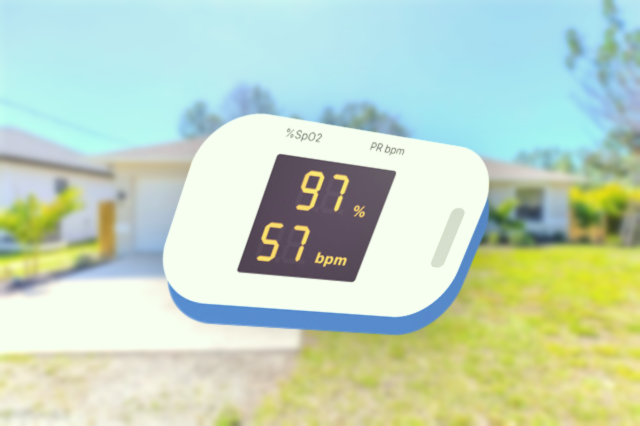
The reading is 57
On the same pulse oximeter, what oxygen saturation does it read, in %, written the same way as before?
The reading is 97
